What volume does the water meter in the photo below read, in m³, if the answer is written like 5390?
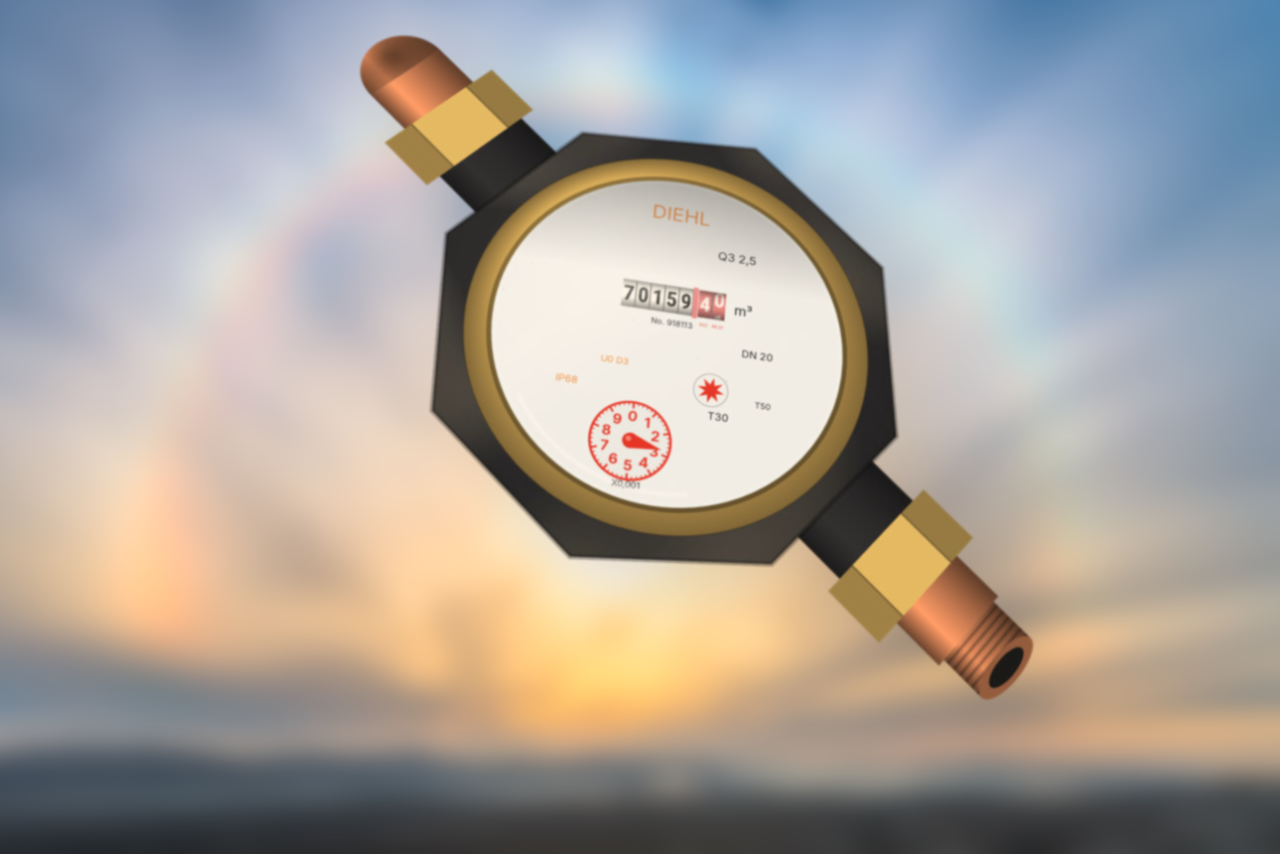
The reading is 70159.402
